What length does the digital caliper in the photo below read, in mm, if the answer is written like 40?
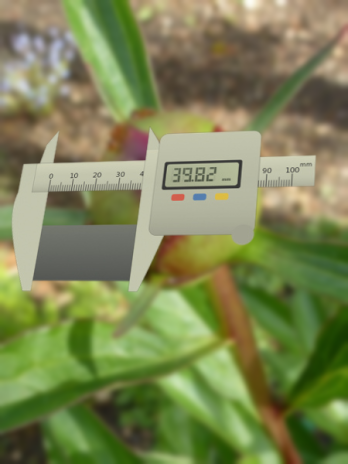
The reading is 39.82
